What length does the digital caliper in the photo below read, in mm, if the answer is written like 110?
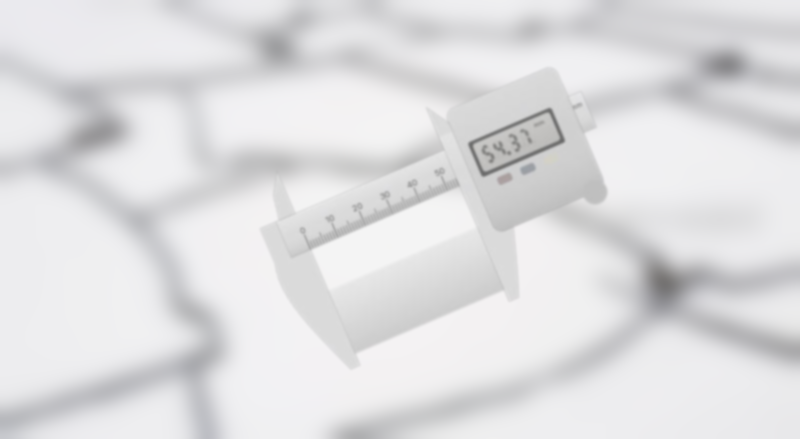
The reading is 54.37
